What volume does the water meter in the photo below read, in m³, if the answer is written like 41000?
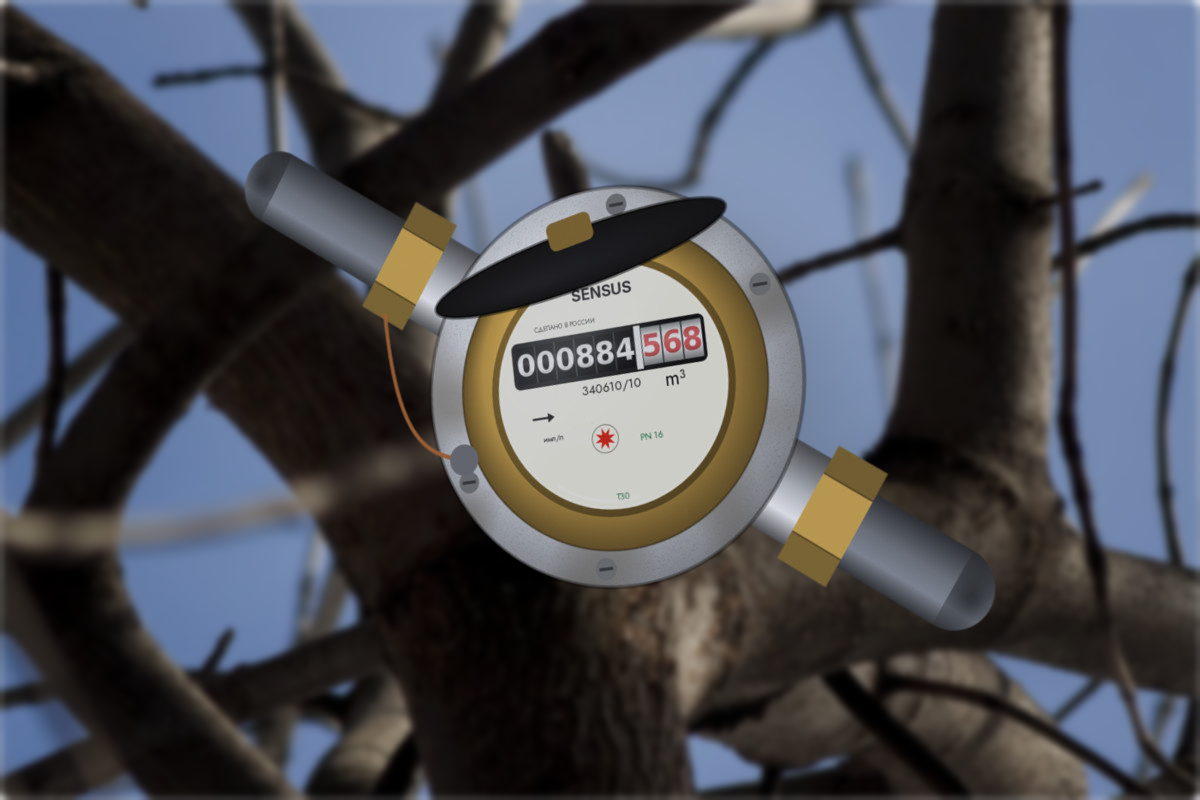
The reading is 884.568
